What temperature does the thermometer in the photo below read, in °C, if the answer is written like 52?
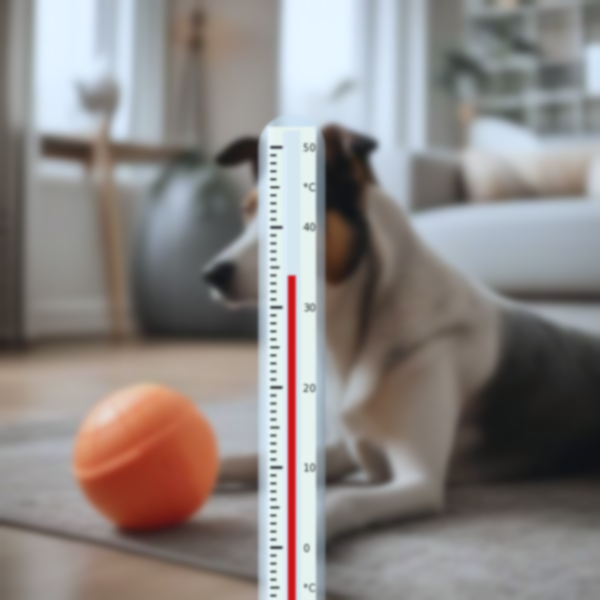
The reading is 34
